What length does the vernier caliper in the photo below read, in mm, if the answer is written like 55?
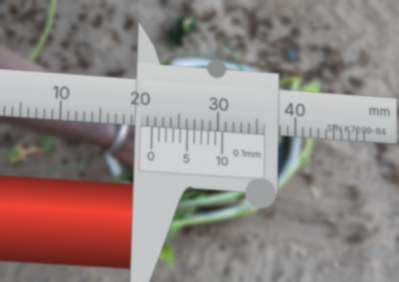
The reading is 21.6
